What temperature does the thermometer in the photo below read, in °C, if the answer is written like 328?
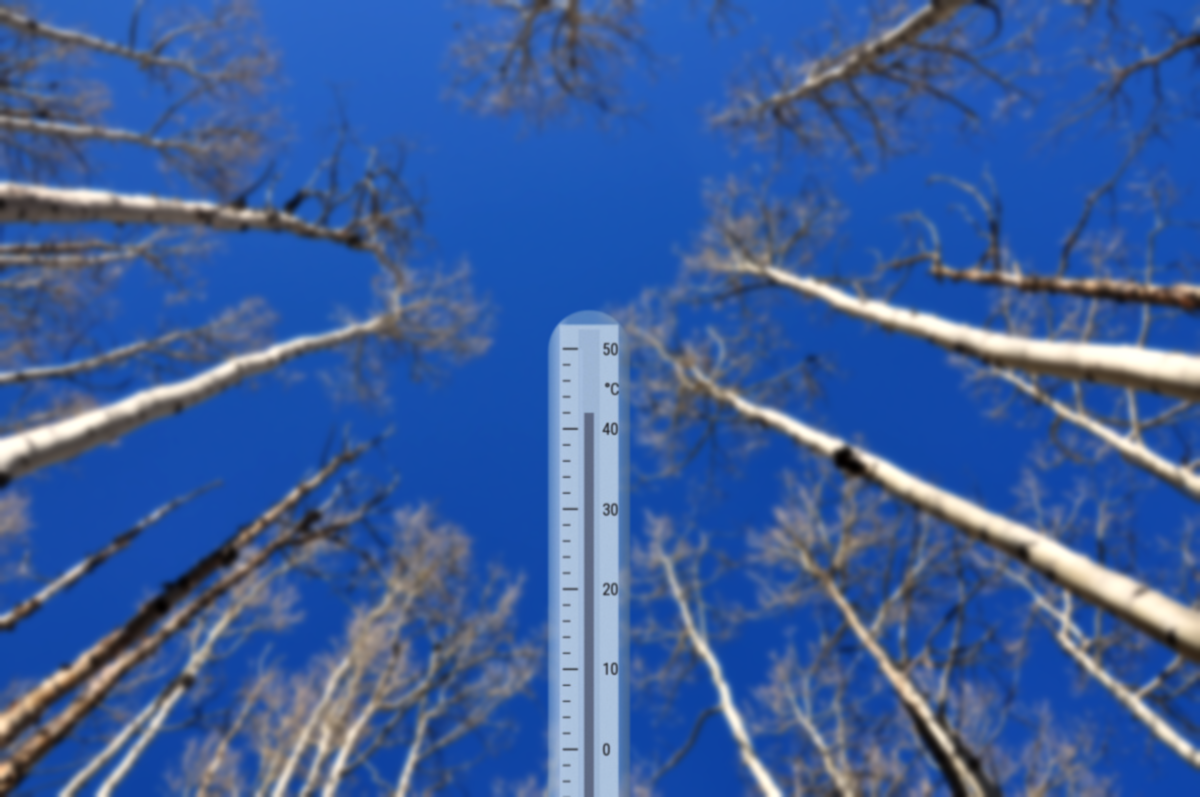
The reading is 42
